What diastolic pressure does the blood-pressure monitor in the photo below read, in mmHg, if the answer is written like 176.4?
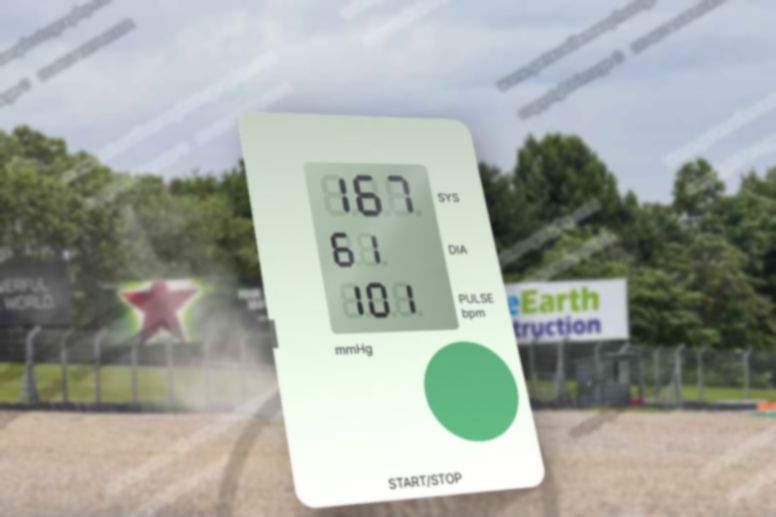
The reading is 61
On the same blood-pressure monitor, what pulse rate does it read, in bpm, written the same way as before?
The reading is 101
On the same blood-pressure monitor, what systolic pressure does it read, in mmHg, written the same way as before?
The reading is 167
